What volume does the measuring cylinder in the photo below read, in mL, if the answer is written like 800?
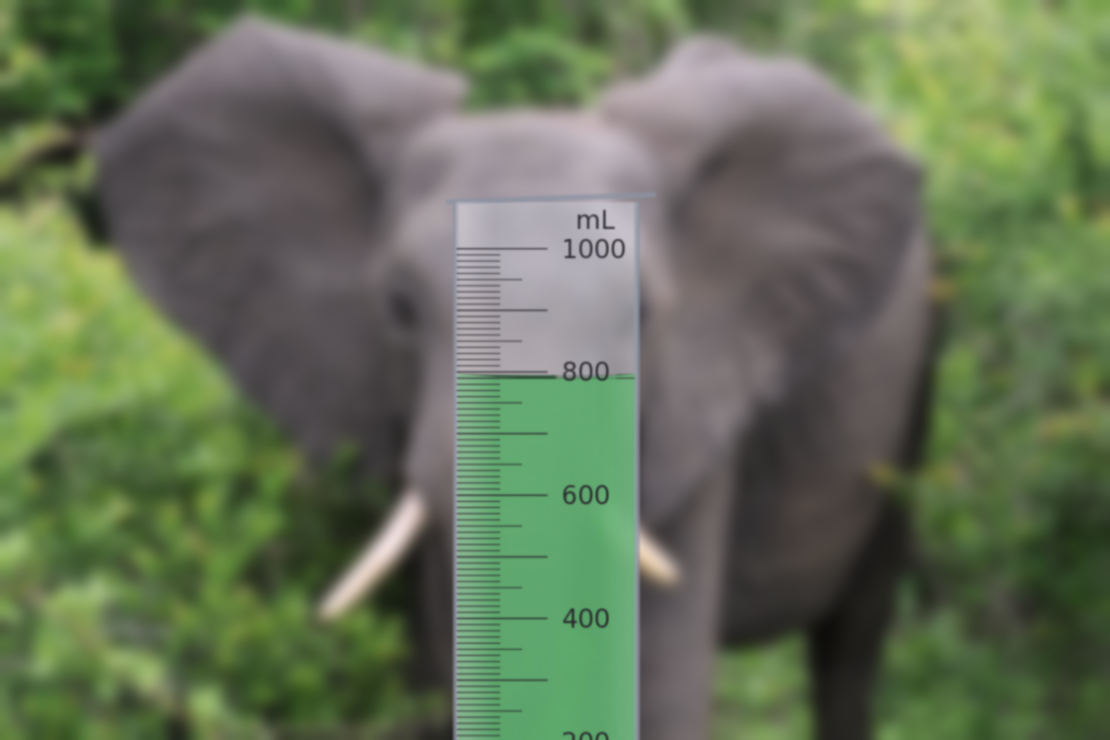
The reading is 790
